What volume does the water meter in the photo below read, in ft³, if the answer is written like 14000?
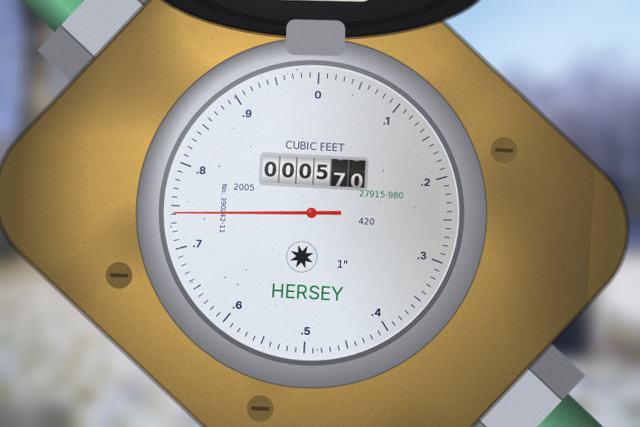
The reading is 569.74
